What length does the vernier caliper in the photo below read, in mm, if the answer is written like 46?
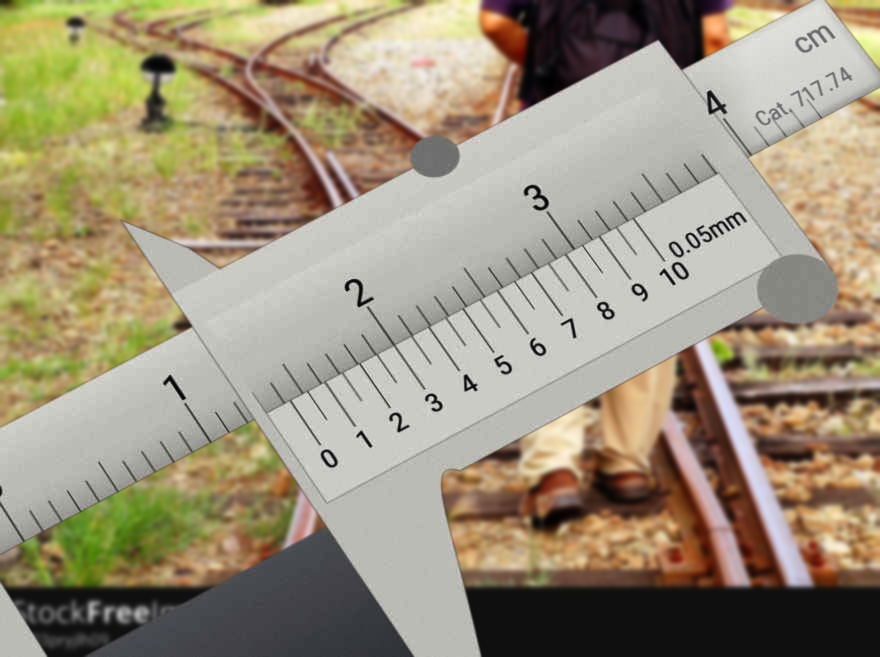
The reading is 14.3
